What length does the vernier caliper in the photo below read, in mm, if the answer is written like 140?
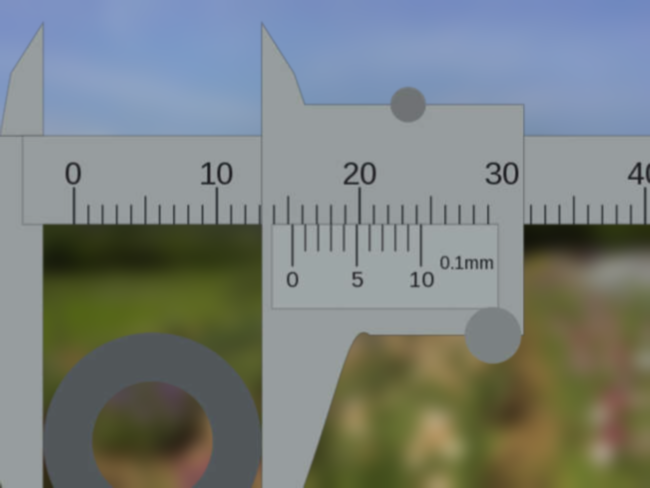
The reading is 15.3
